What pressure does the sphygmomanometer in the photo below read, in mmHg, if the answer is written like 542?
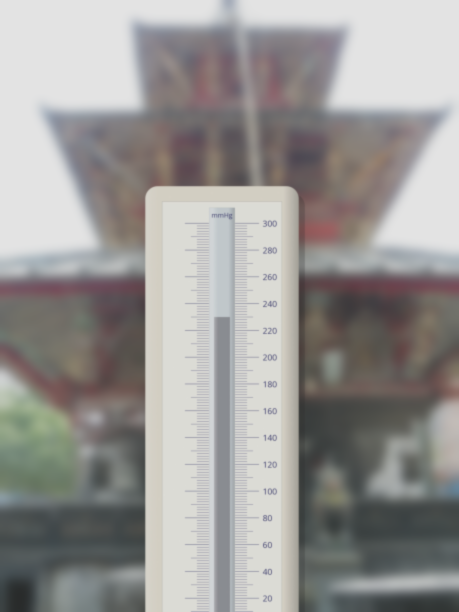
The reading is 230
